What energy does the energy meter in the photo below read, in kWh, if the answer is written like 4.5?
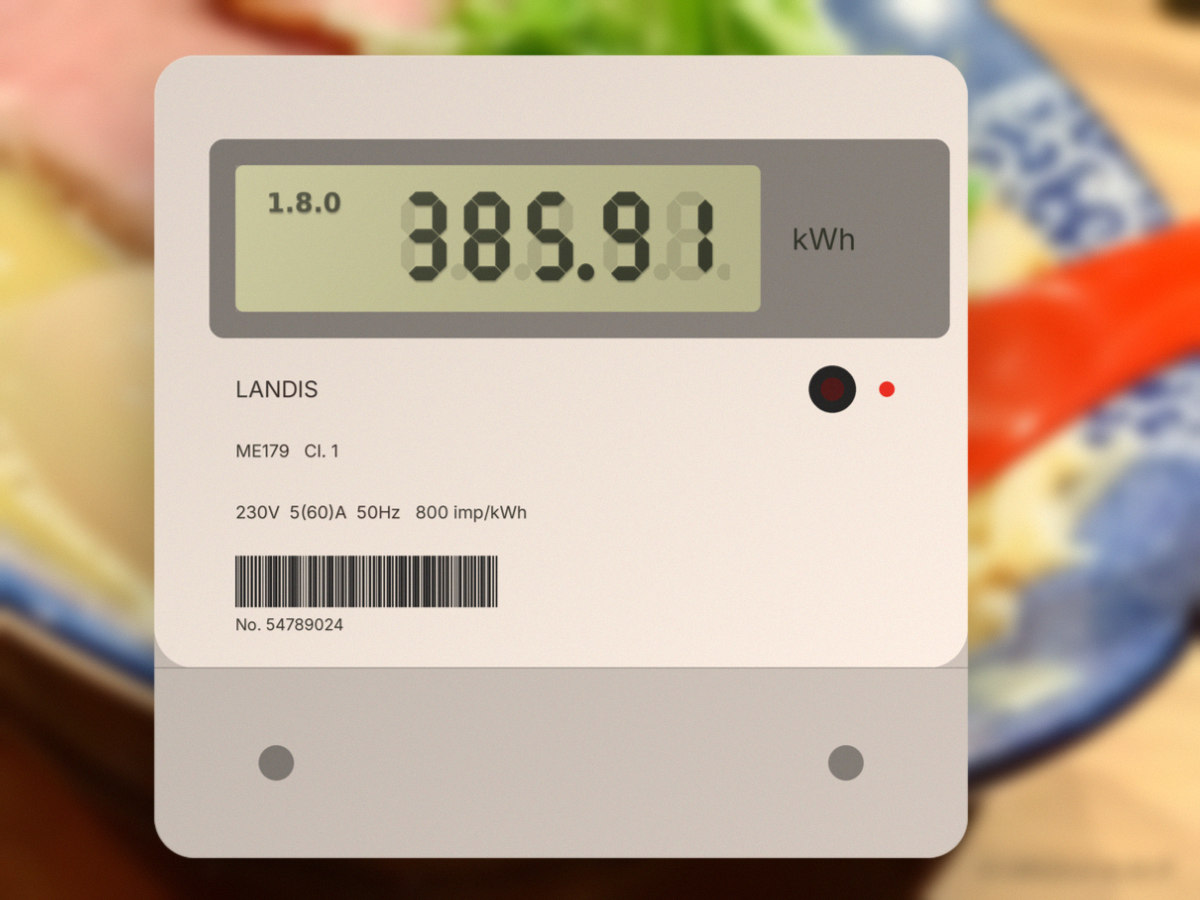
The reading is 385.91
